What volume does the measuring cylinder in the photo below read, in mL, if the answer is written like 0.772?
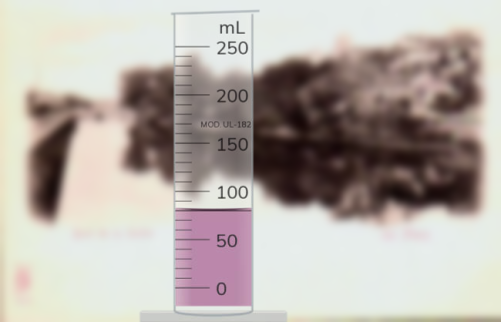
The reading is 80
